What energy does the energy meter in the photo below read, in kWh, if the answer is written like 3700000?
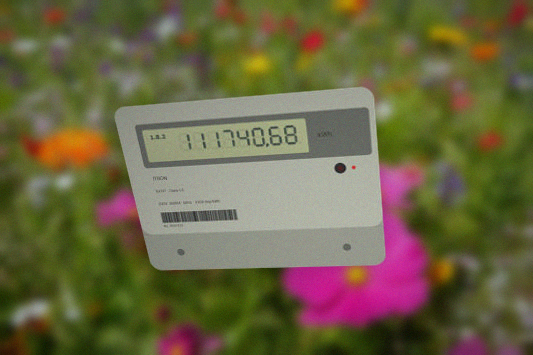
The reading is 111740.68
